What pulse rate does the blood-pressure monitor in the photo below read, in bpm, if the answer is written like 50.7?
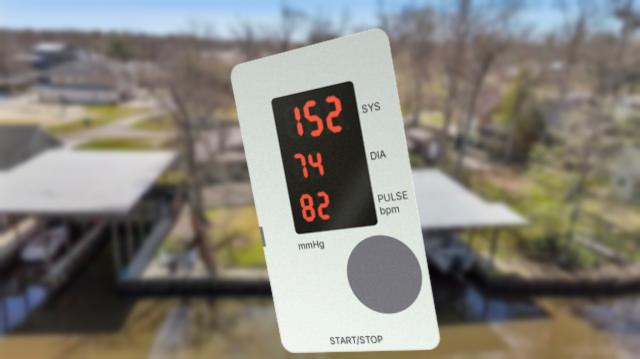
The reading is 82
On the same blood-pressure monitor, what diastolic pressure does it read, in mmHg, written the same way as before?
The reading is 74
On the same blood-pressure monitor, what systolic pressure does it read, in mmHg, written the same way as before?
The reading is 152
